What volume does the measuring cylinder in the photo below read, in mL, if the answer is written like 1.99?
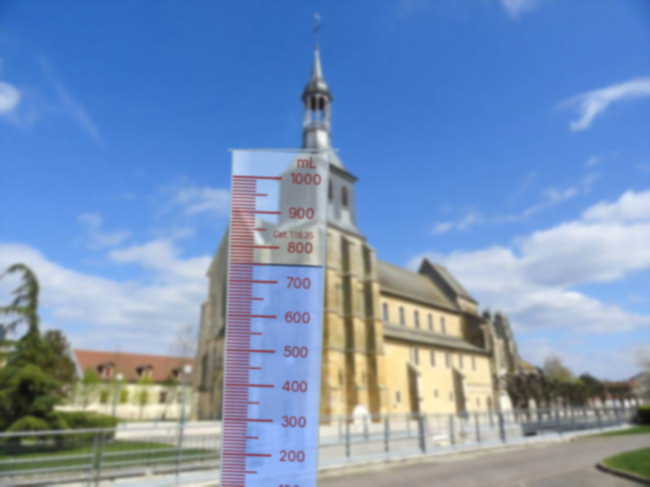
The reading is 750
